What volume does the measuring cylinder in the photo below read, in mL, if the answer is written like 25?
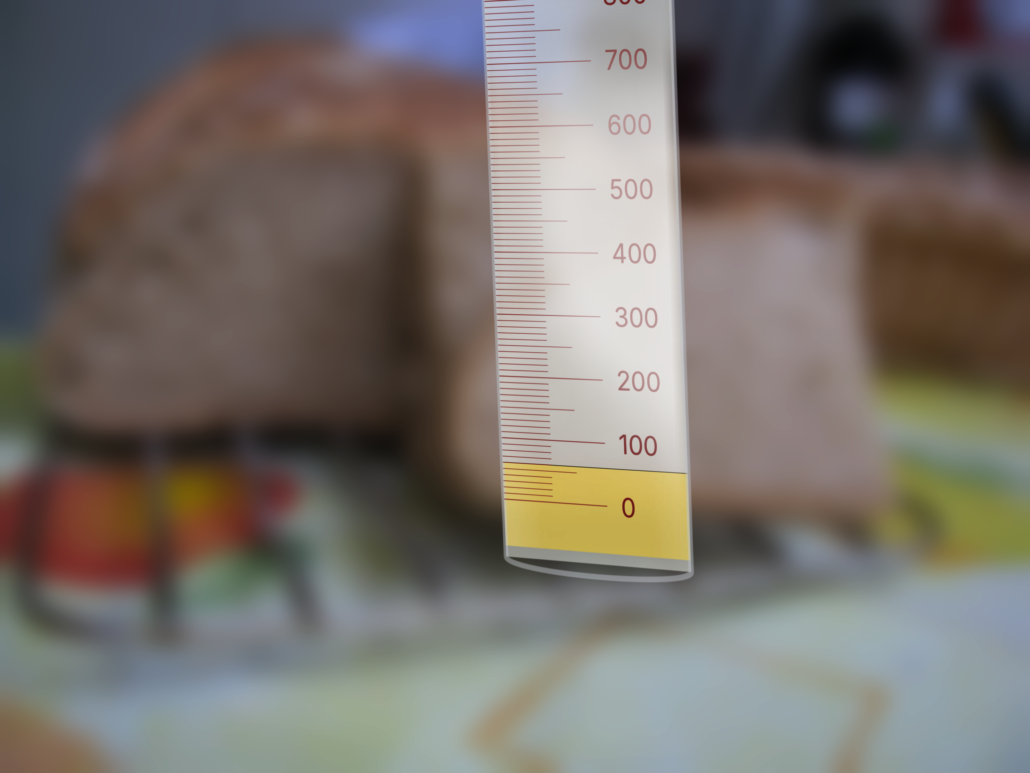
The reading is 60
